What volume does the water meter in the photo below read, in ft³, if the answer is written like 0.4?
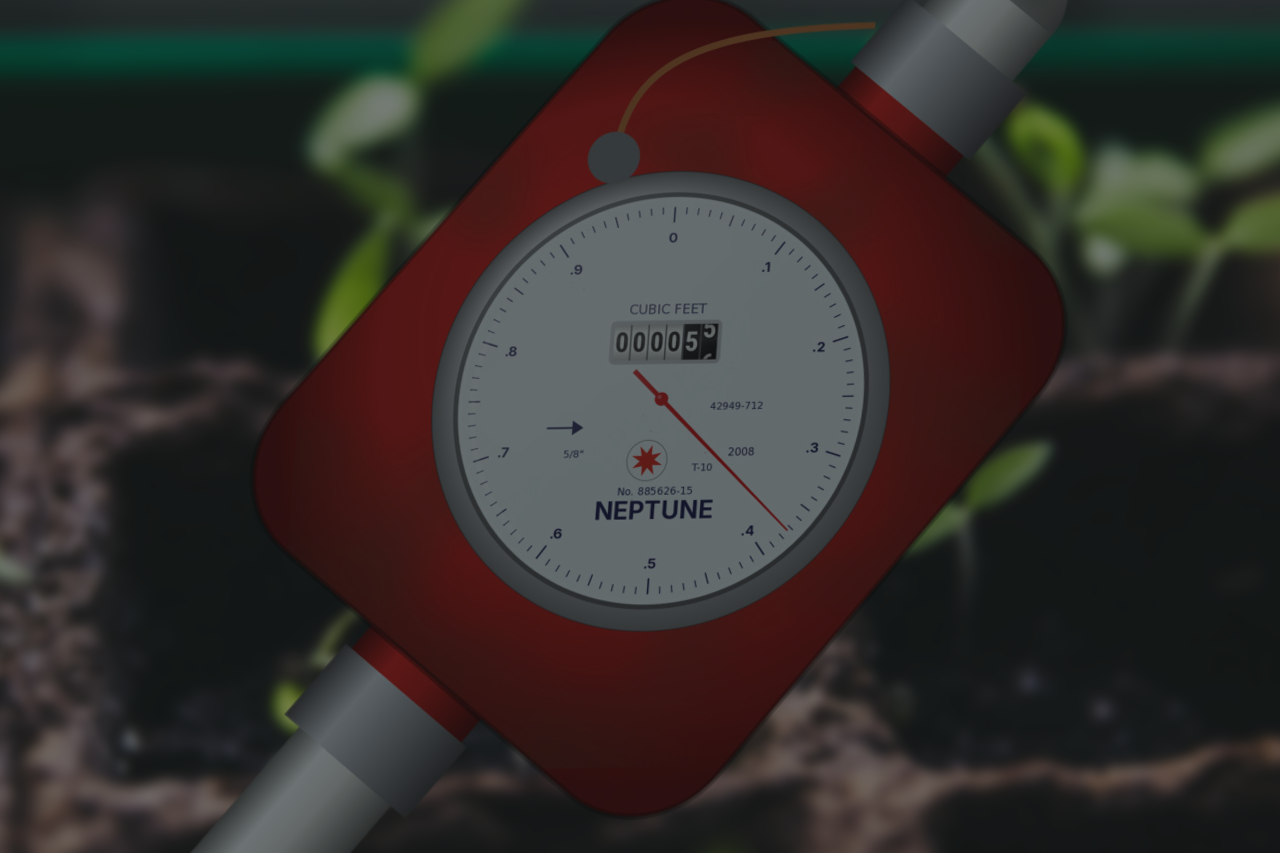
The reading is 55.37
